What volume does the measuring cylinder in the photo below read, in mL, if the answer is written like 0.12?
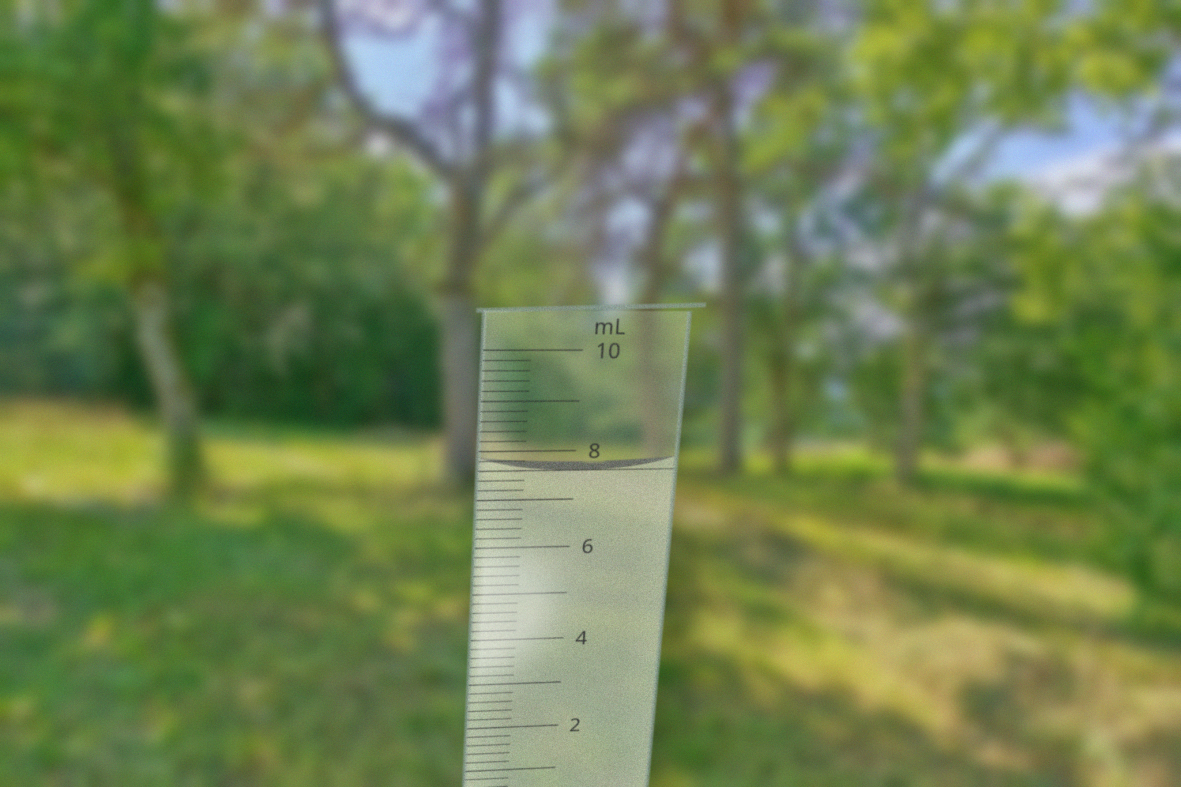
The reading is 7.6
